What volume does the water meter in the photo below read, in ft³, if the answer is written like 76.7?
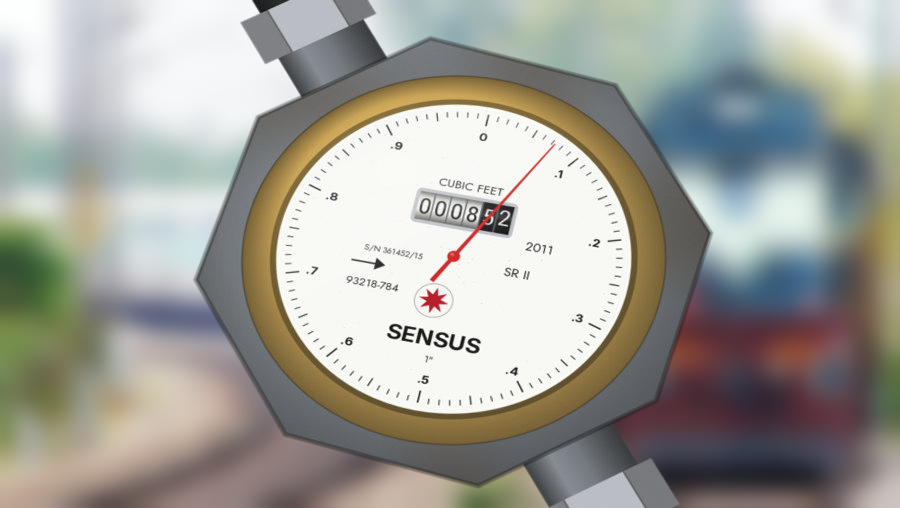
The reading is 852.07
